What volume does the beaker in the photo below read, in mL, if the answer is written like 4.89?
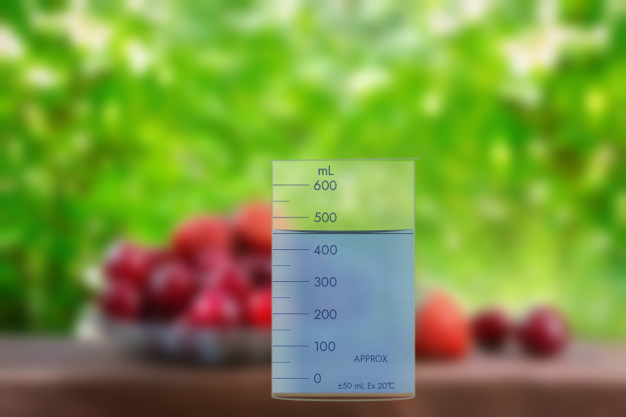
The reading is 450
